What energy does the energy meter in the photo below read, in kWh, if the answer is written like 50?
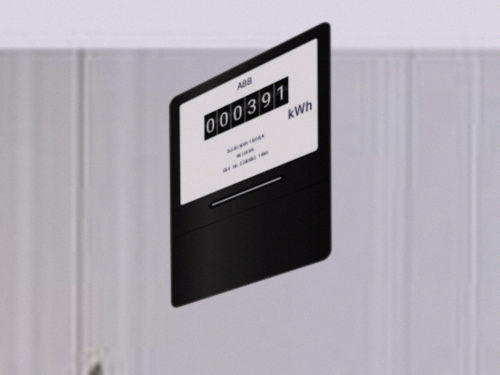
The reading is 391
